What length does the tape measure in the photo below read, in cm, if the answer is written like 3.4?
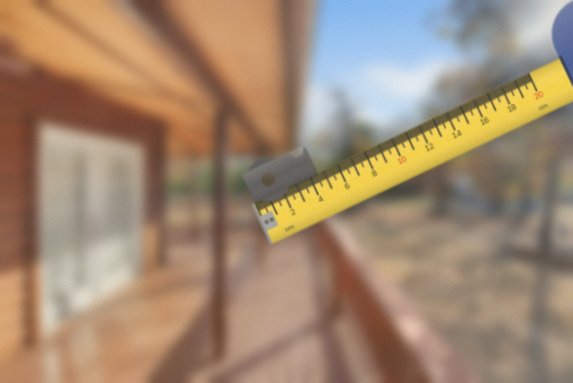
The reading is 4.5
